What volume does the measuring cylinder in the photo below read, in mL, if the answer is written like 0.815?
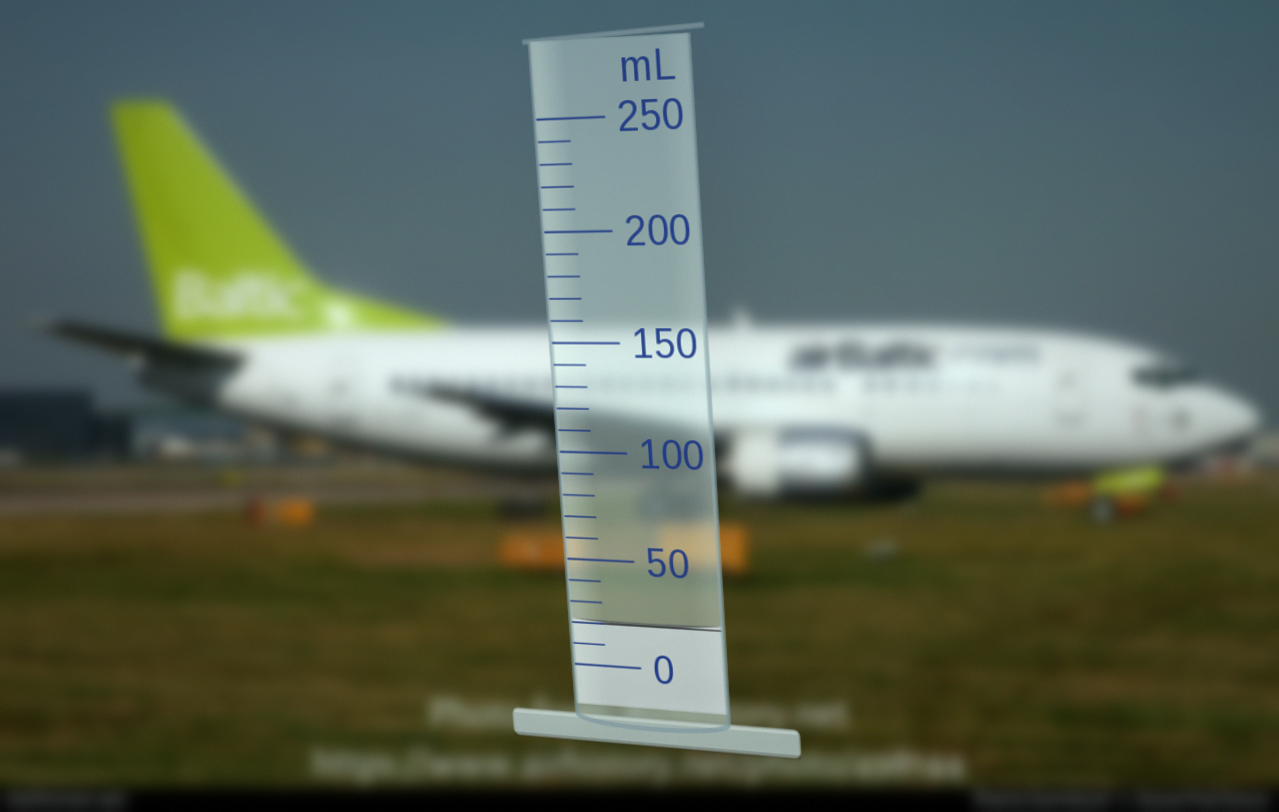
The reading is 20
